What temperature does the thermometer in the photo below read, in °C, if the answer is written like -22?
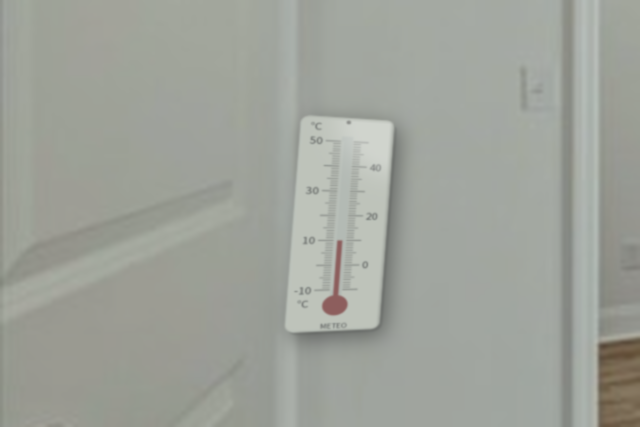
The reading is 10
